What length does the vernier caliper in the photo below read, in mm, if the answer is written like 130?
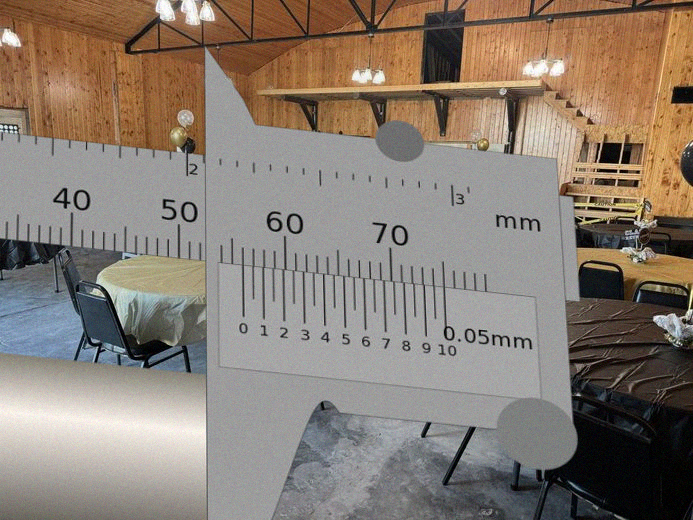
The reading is 56.0
